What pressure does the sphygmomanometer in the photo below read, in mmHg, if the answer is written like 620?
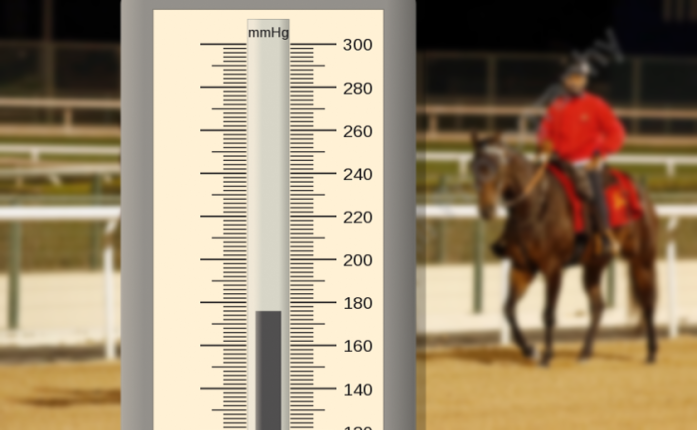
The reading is 176
